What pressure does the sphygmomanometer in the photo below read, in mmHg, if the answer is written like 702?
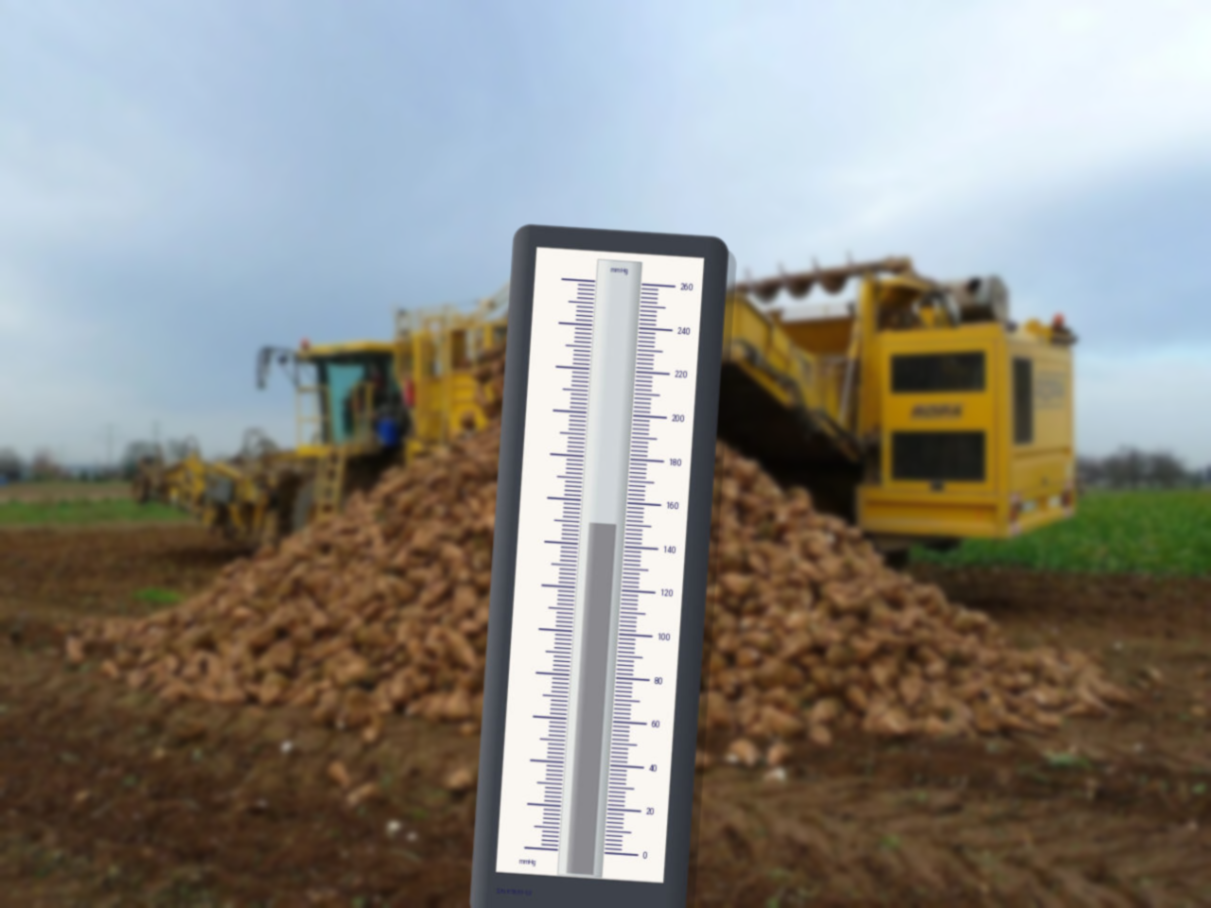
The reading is 150
